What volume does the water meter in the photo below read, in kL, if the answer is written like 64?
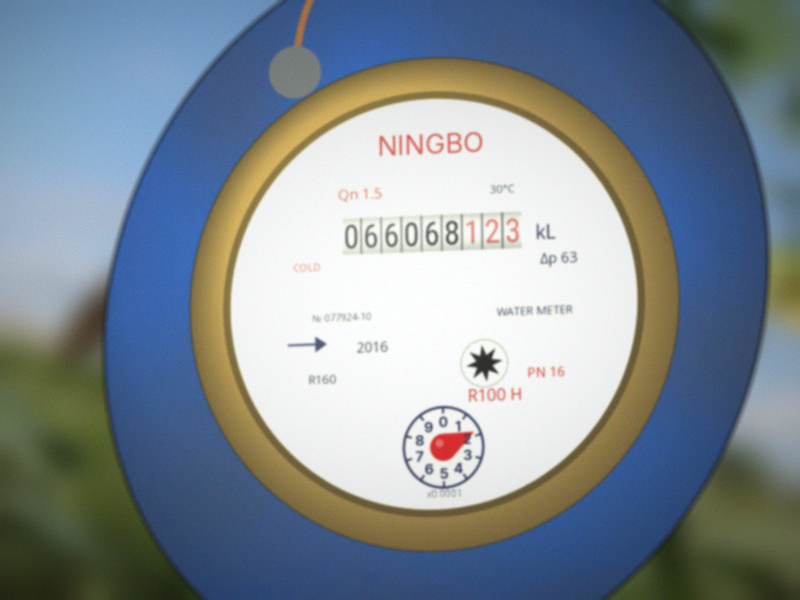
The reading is 66068.1231
